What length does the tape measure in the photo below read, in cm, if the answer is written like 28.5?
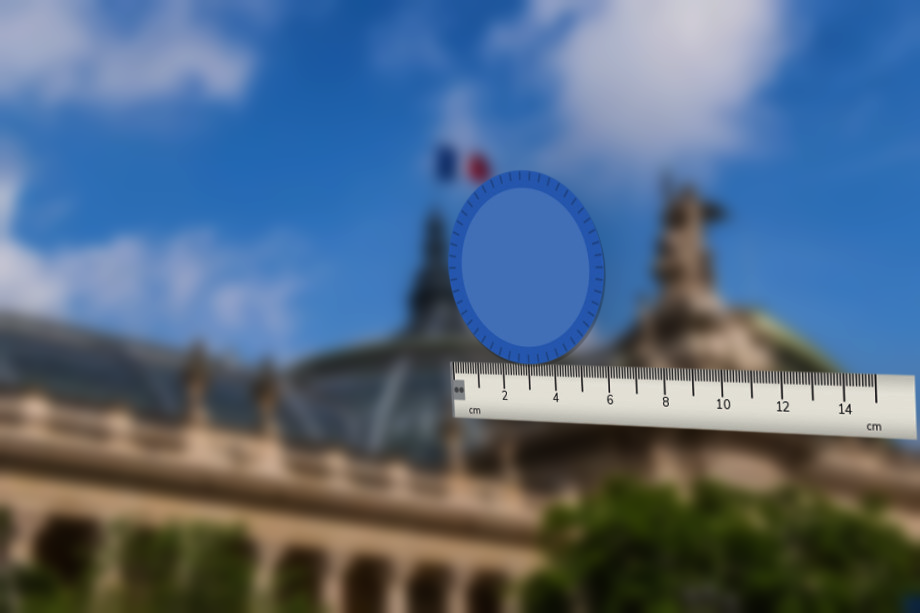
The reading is 6
